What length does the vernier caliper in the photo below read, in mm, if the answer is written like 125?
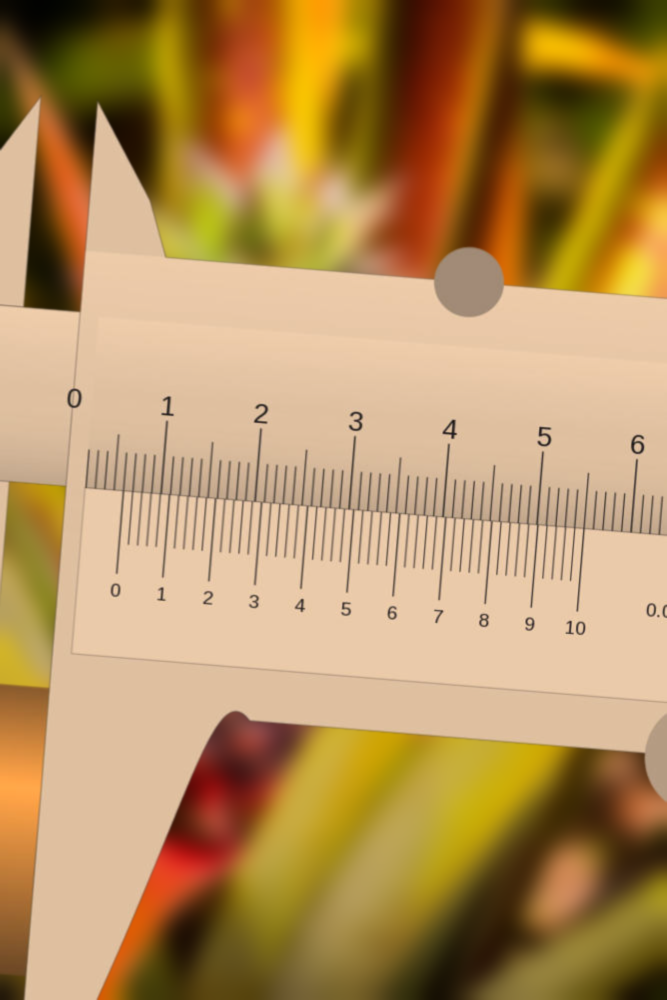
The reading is 6.0
